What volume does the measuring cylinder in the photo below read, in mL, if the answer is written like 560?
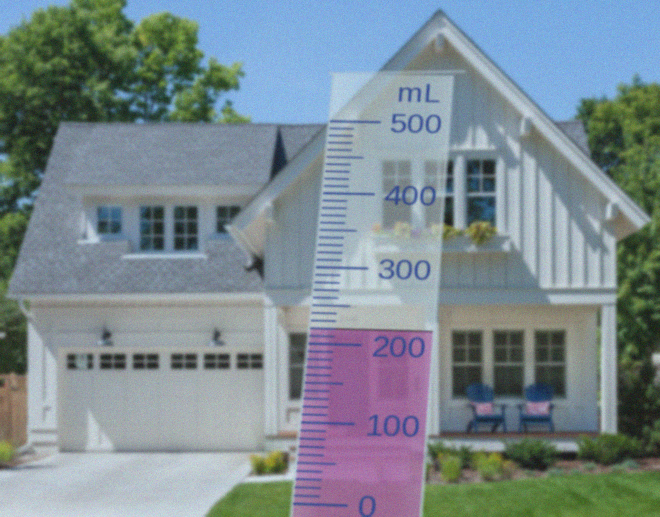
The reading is 220
